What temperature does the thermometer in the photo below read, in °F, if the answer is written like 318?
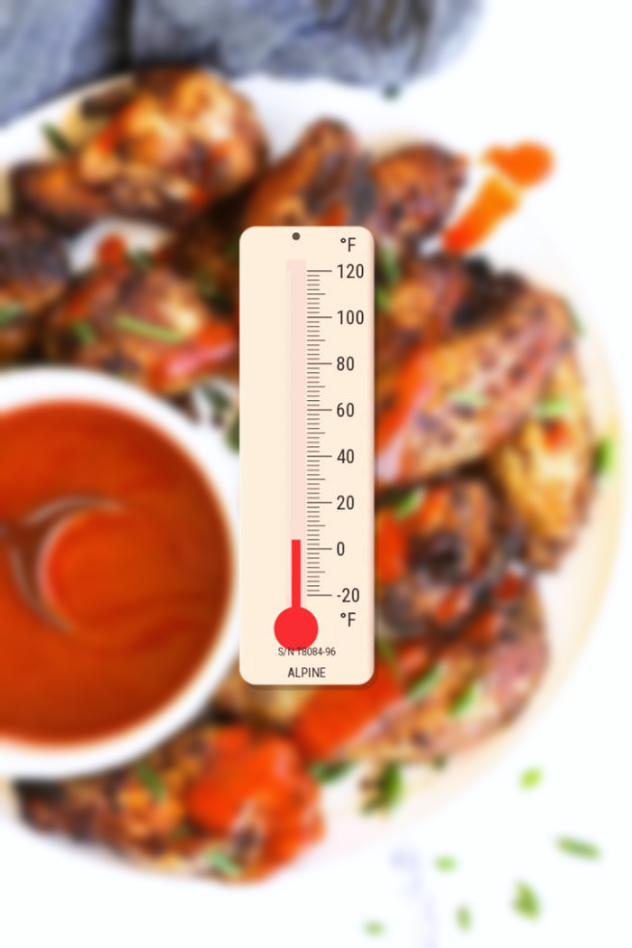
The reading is 4
